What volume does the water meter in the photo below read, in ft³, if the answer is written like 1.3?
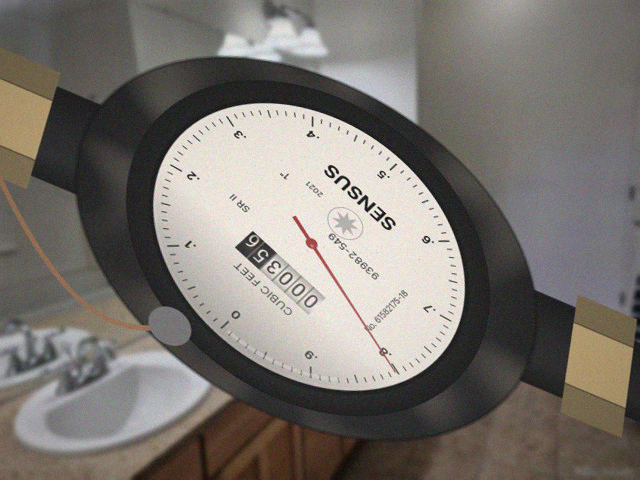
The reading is 355.80
